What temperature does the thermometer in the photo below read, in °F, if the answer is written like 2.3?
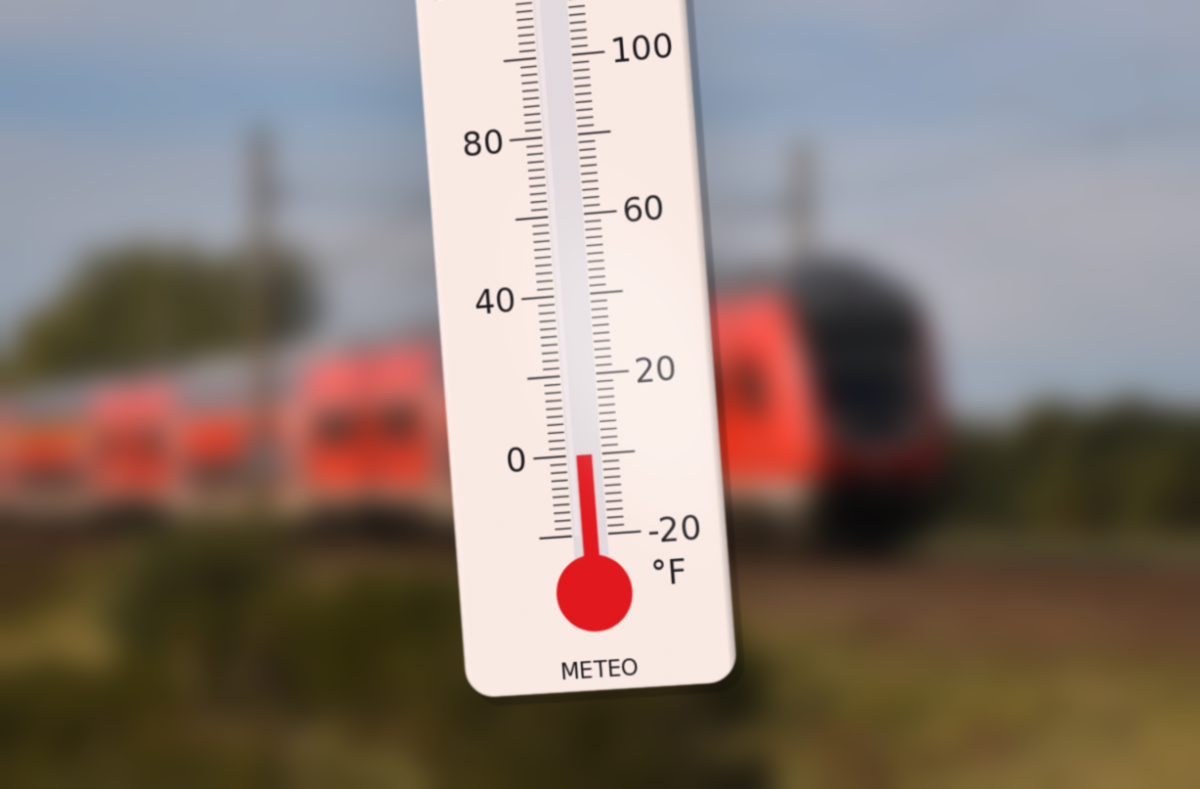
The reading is 0
